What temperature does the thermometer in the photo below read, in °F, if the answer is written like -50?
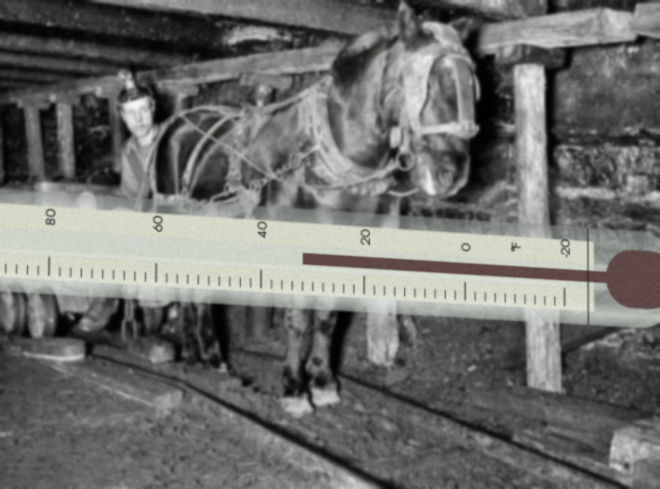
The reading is 32
